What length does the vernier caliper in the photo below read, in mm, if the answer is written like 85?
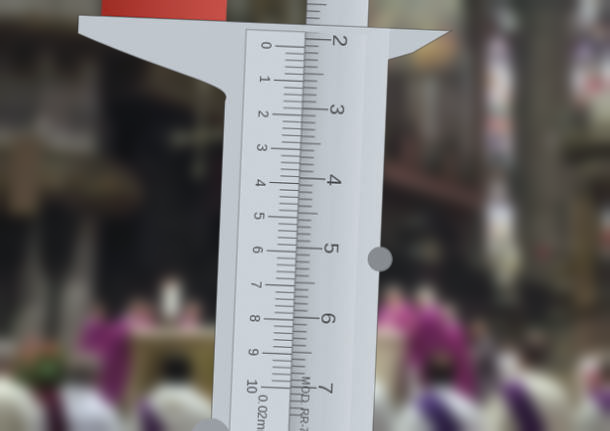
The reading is 21.2
